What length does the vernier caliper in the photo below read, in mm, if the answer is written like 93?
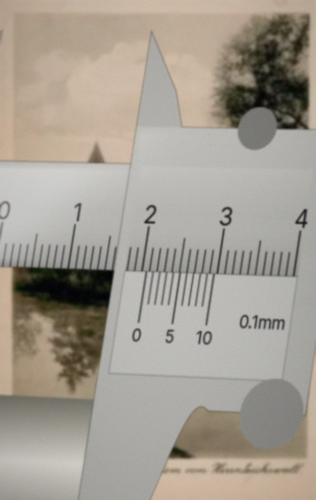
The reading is 20.6
